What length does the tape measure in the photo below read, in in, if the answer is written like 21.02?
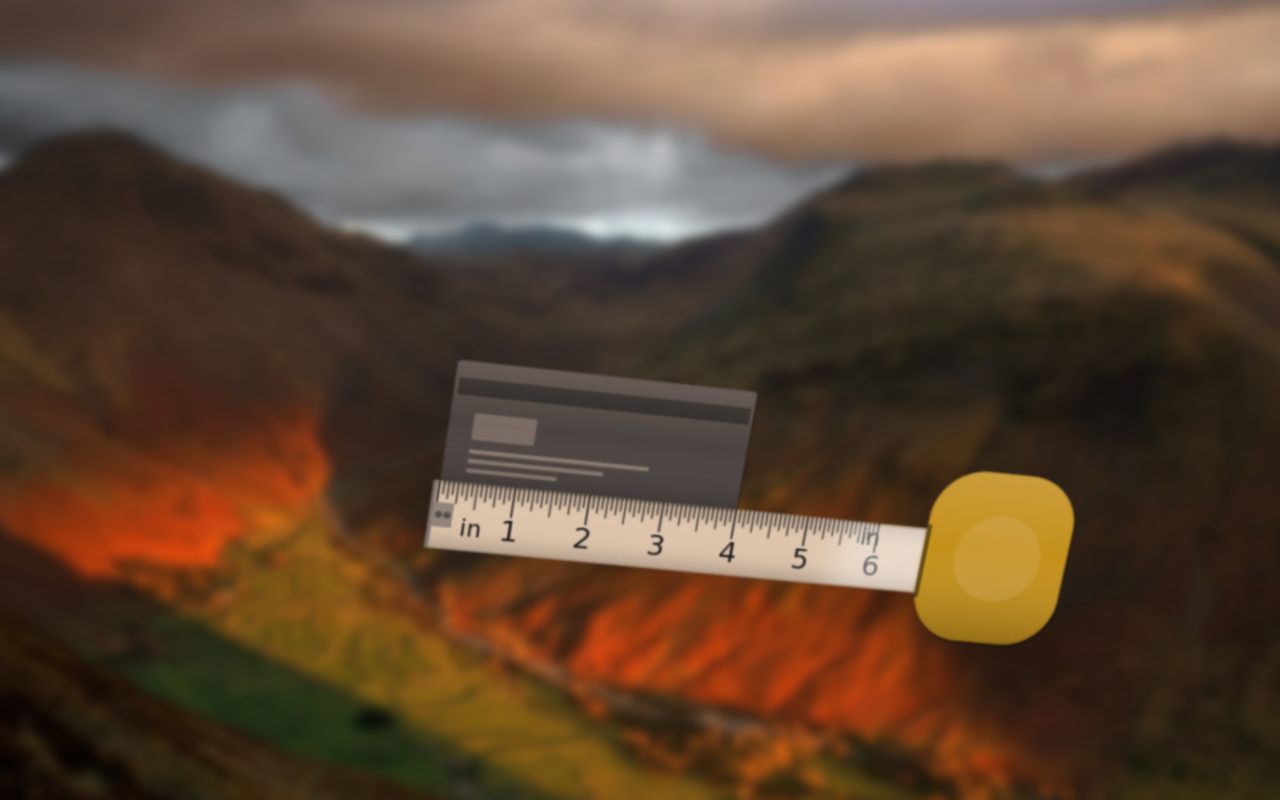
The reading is 4
